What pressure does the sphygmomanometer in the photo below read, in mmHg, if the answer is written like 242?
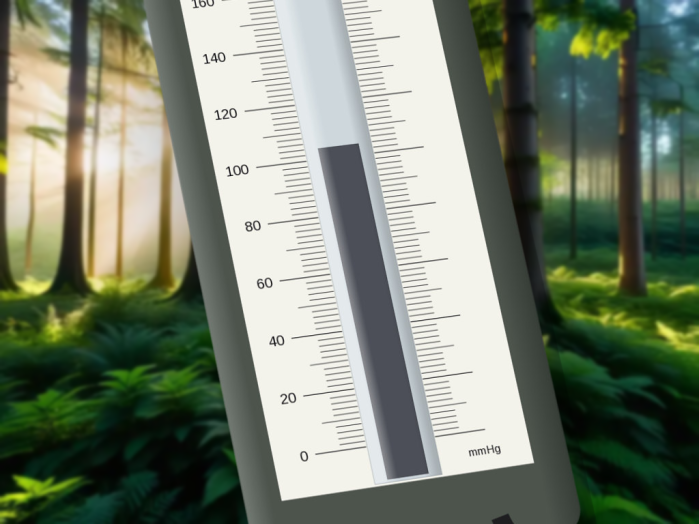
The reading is 104
